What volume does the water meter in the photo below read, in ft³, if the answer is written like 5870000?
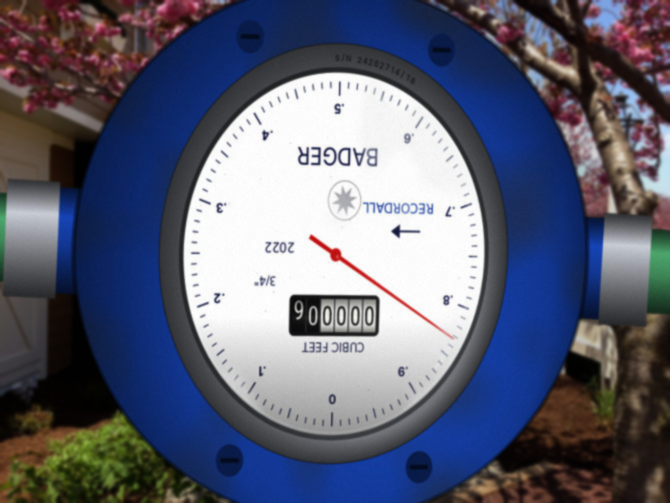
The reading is 5.83
